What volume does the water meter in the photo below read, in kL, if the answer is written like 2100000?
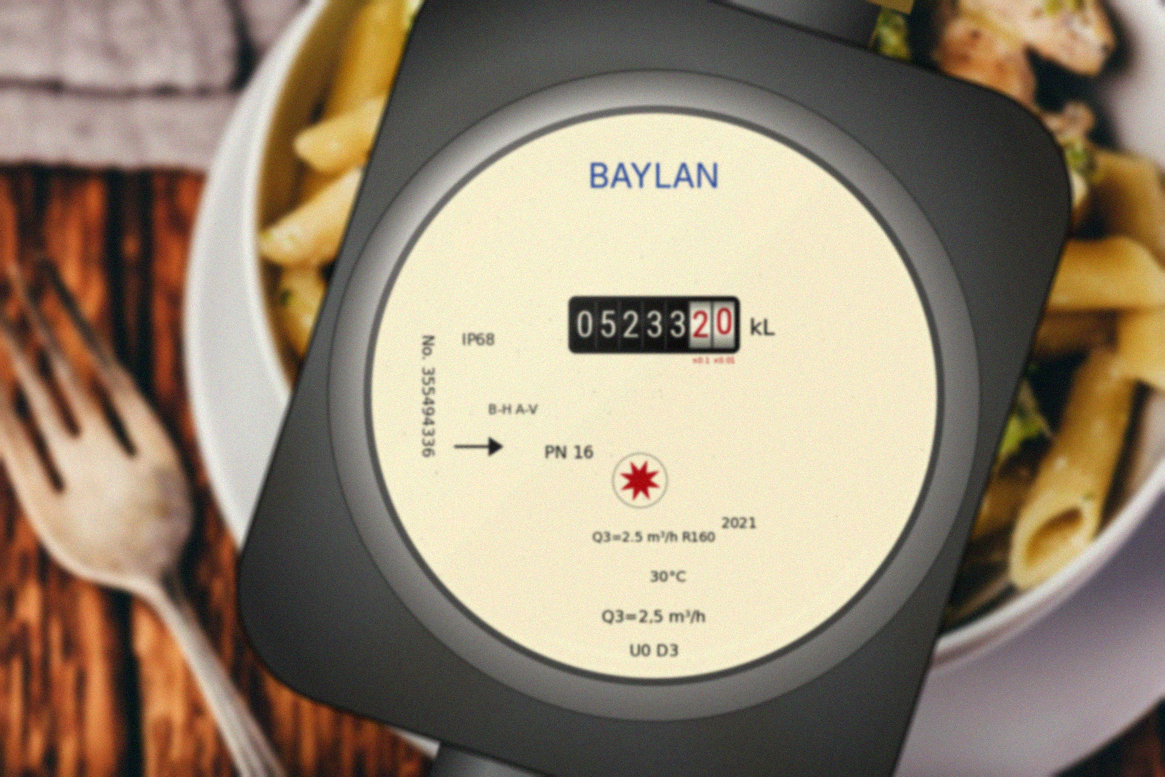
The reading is 5233.20
